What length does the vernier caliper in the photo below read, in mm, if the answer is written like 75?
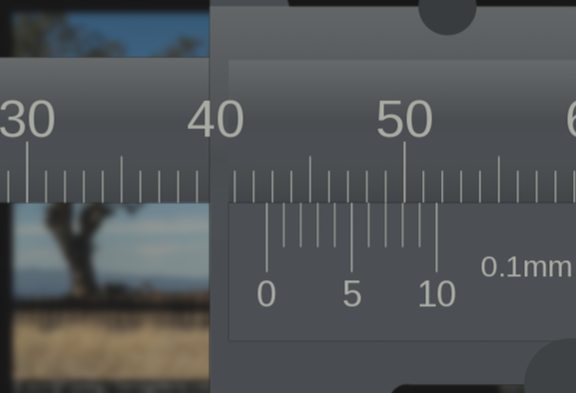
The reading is 42.7
